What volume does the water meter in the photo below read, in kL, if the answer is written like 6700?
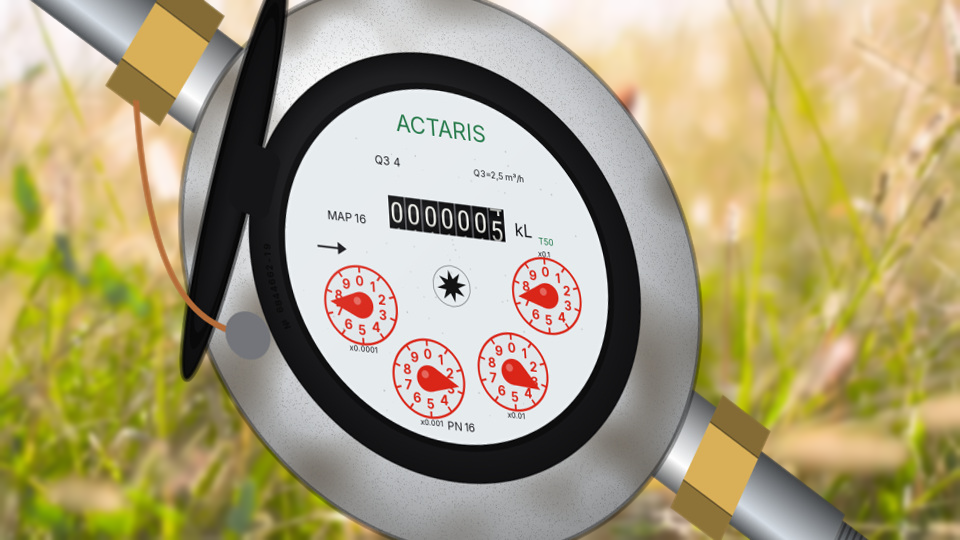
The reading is 4.7327
